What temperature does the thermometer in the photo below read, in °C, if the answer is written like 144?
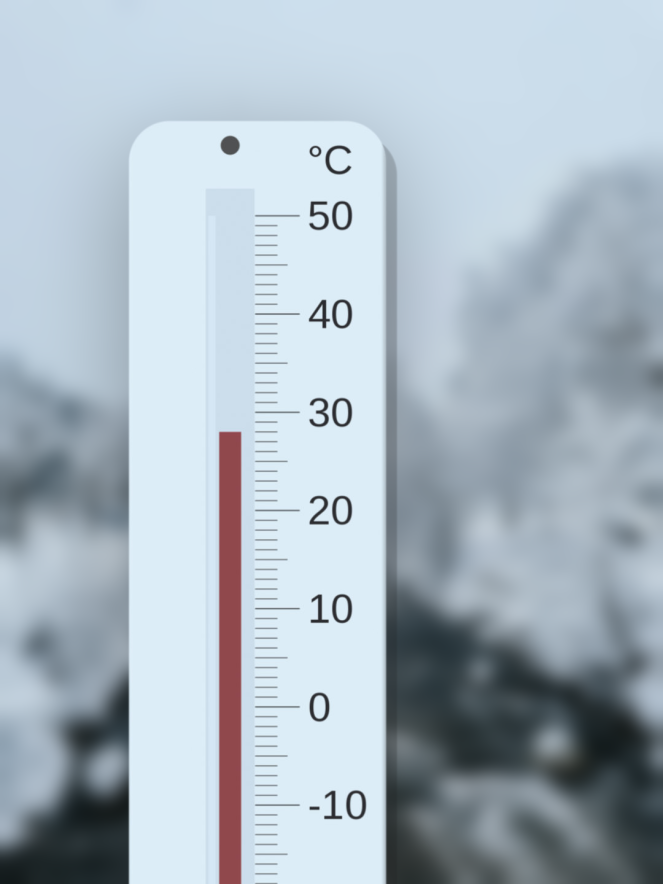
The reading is 28
